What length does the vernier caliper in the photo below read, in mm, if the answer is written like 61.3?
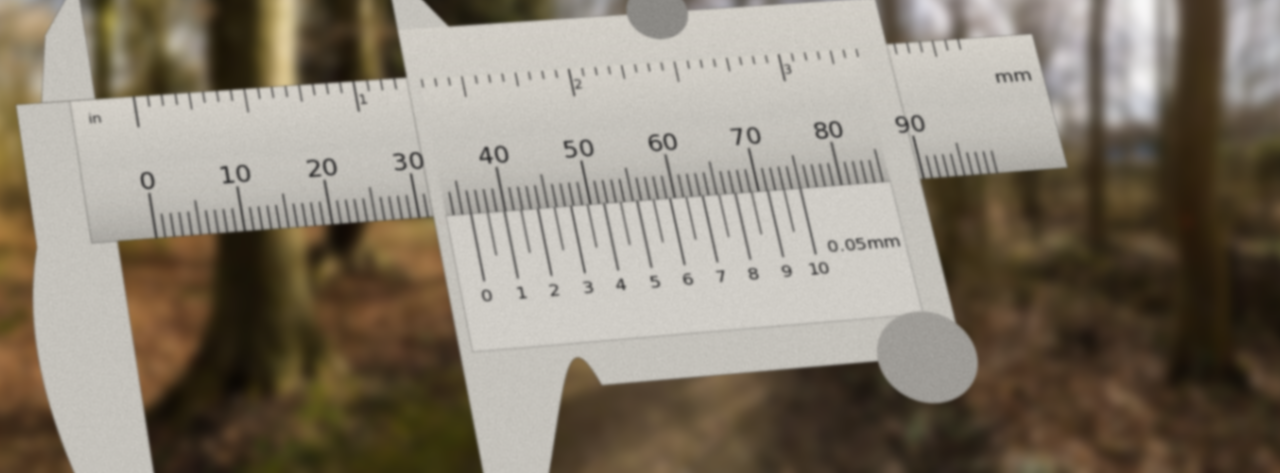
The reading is 36.0
